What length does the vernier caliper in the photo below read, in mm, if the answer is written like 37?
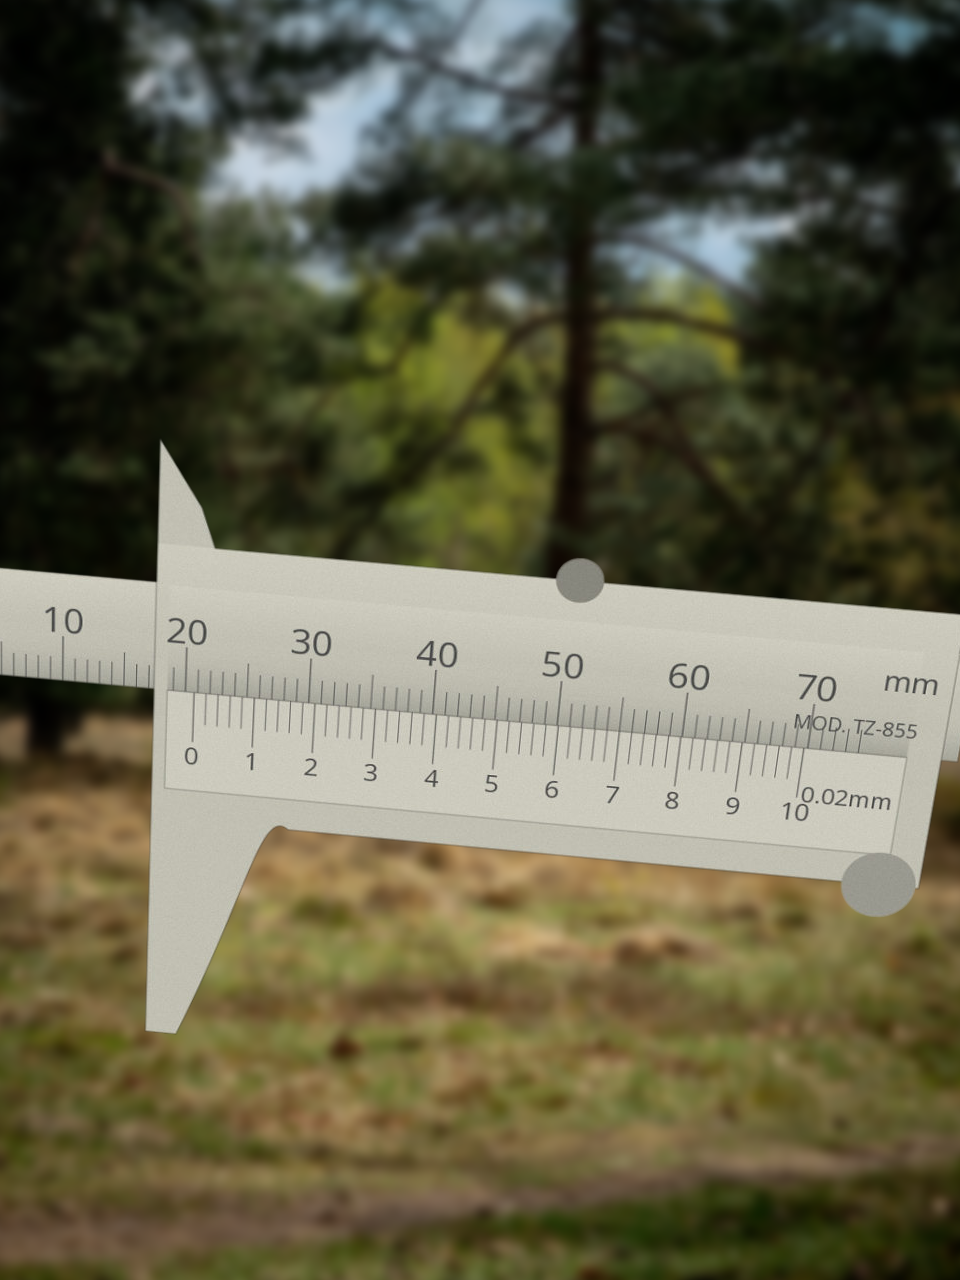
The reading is 20.7
